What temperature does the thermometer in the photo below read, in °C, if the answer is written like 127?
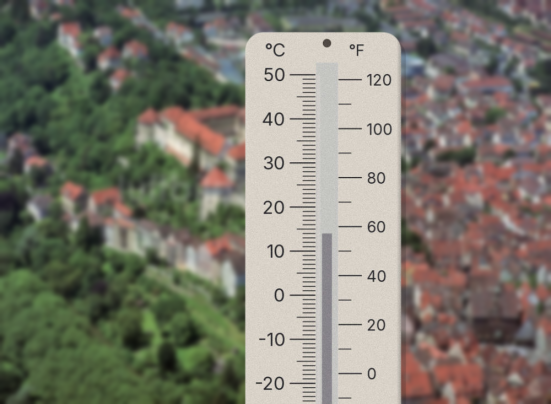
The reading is 14
